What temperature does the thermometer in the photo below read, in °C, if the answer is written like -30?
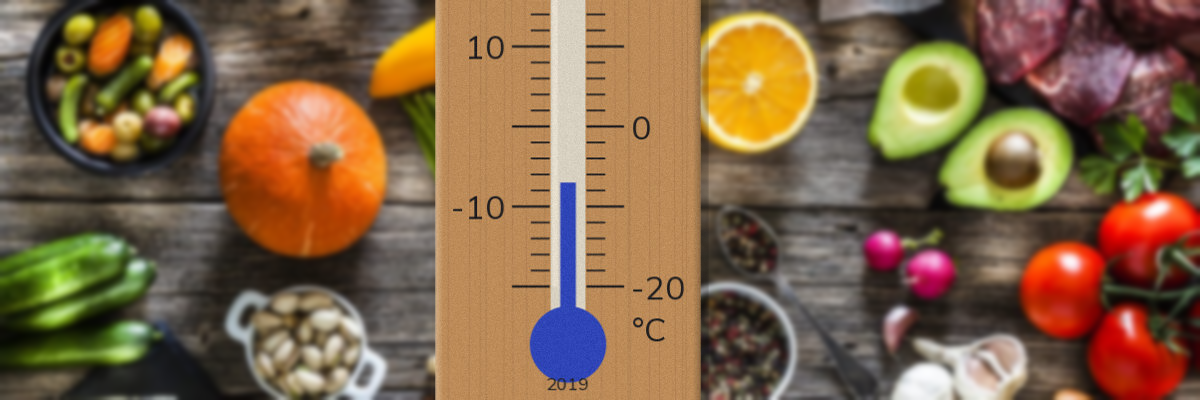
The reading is -7
